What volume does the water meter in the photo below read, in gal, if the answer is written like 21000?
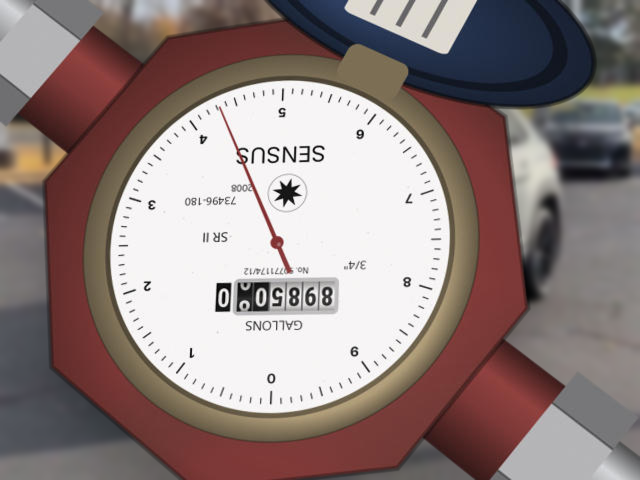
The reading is 8985084.3
